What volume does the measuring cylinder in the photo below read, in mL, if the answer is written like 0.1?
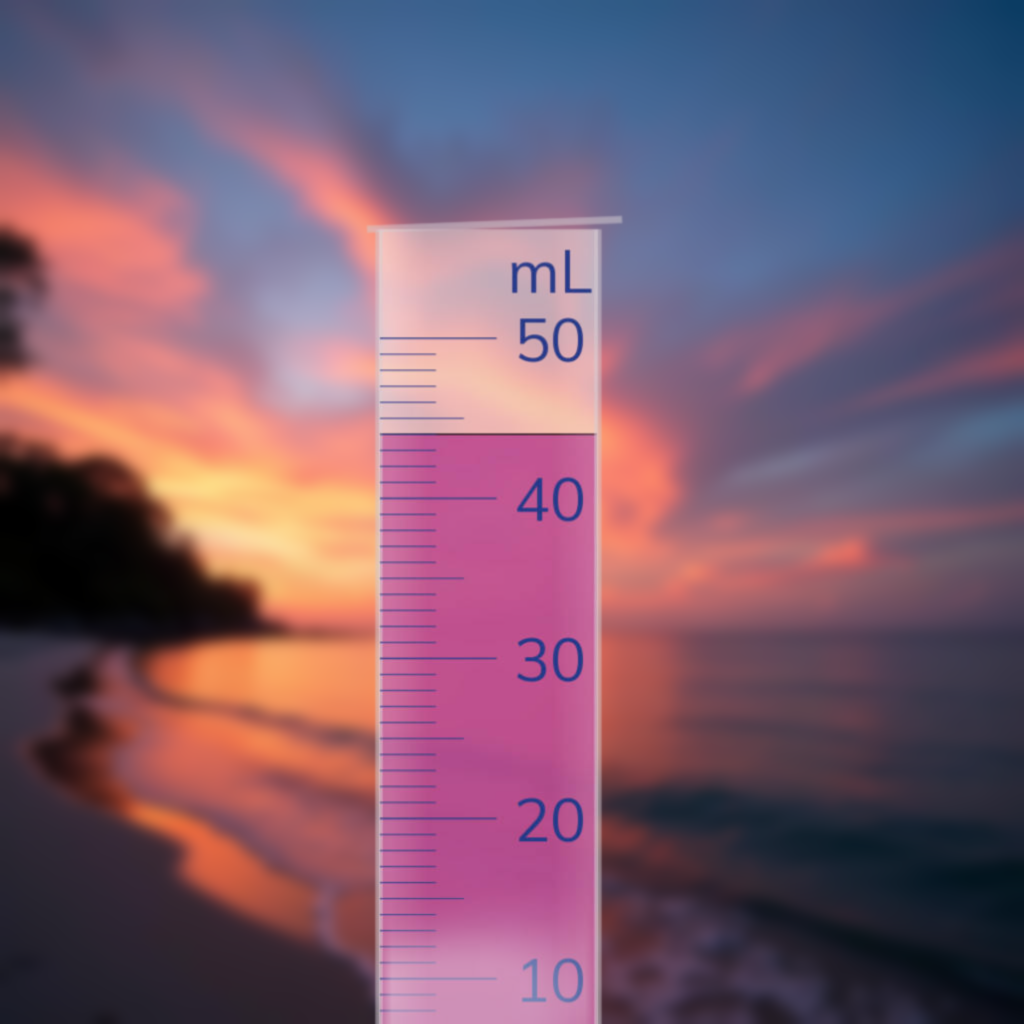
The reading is 44
